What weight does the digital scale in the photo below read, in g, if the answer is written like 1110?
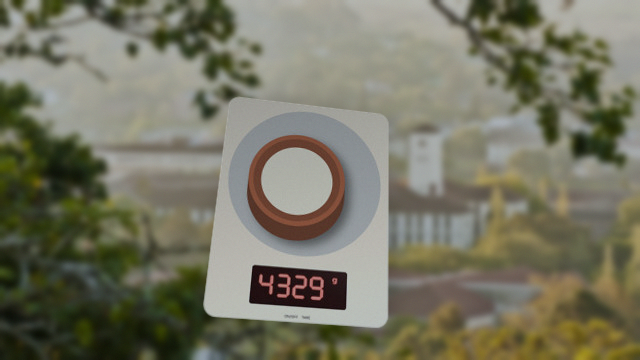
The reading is 4329
